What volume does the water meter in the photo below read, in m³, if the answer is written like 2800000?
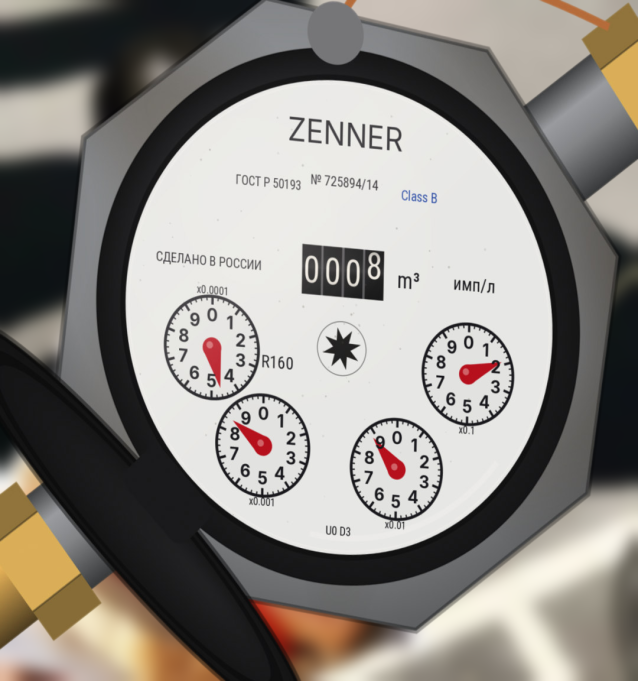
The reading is 8.1884
